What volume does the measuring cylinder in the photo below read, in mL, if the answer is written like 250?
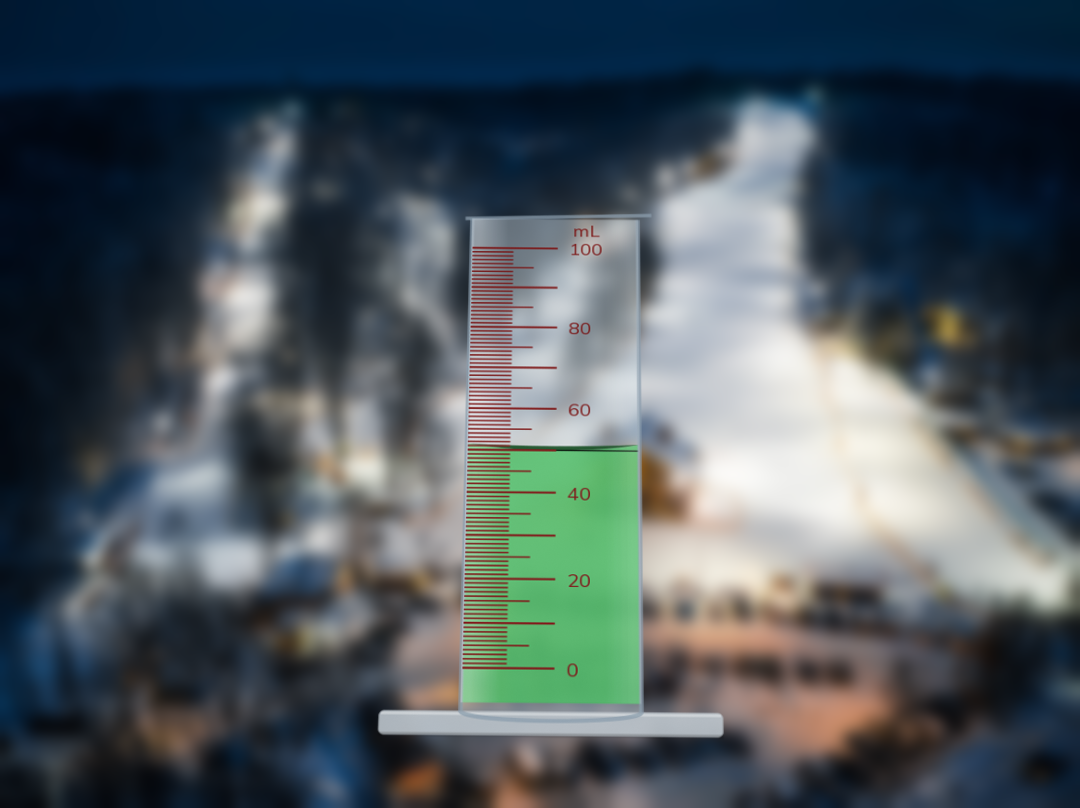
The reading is 50
